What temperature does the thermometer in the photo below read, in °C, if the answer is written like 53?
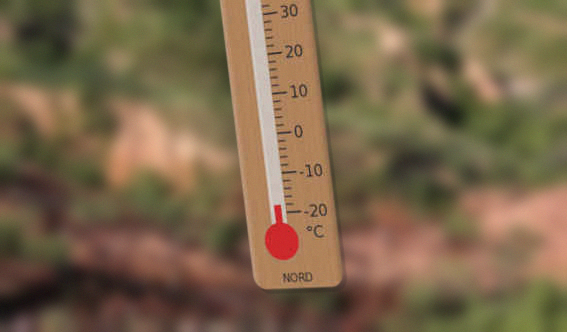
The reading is -18
